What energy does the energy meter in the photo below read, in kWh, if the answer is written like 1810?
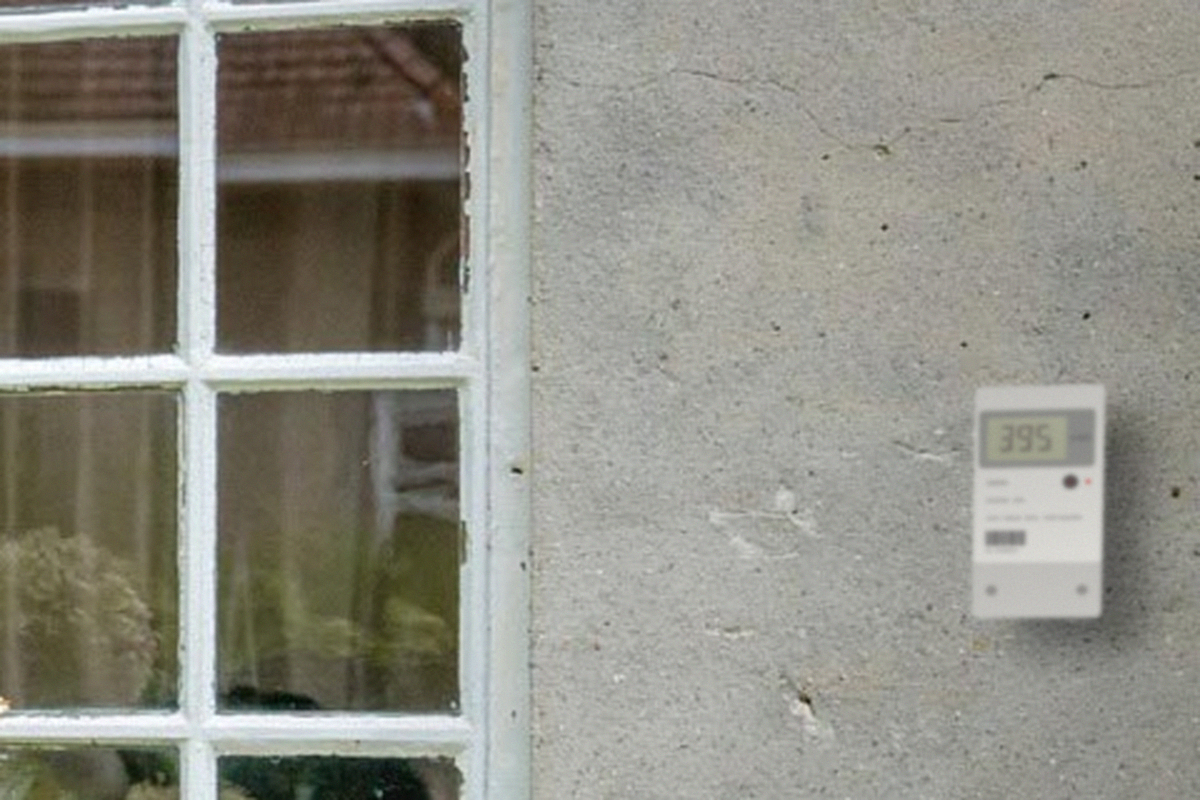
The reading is 395
